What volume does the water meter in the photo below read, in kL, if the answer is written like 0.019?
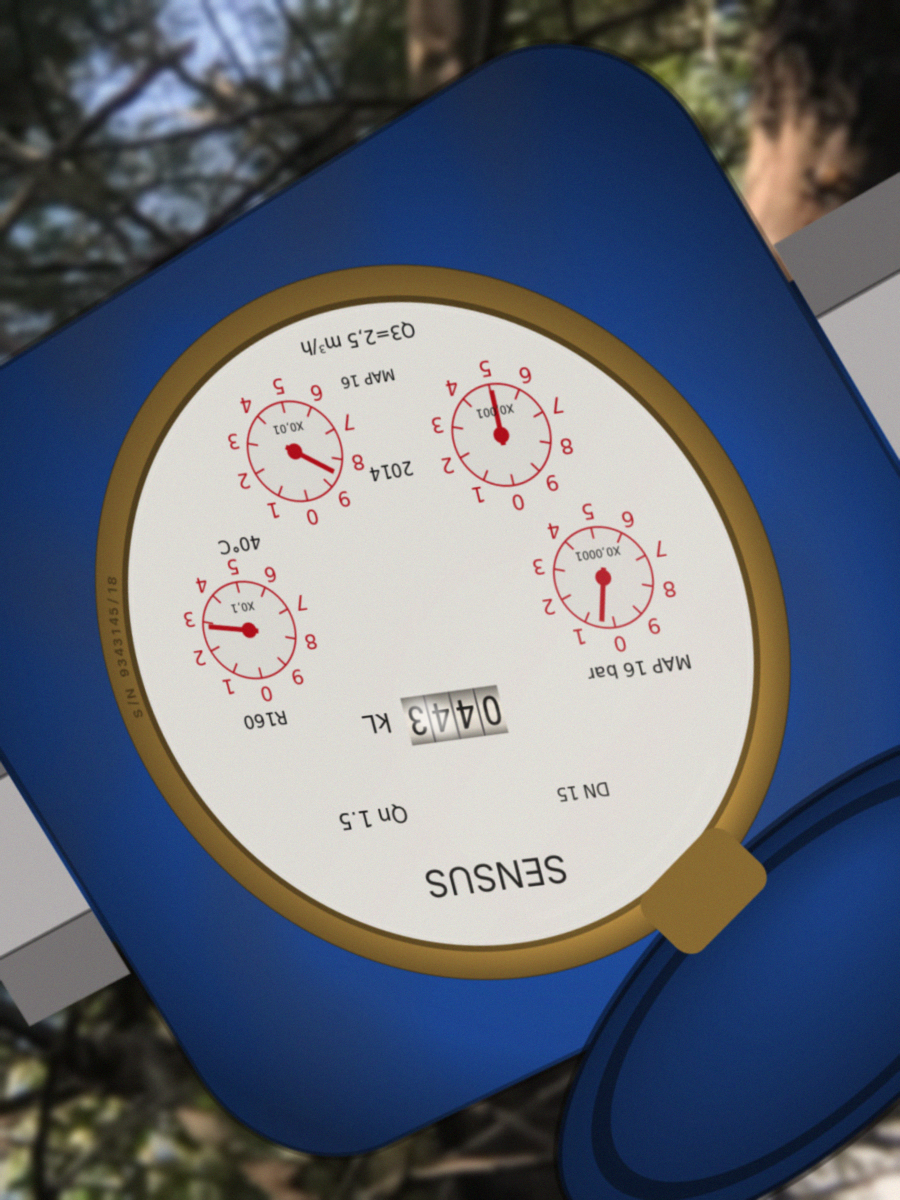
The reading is 443.2850
